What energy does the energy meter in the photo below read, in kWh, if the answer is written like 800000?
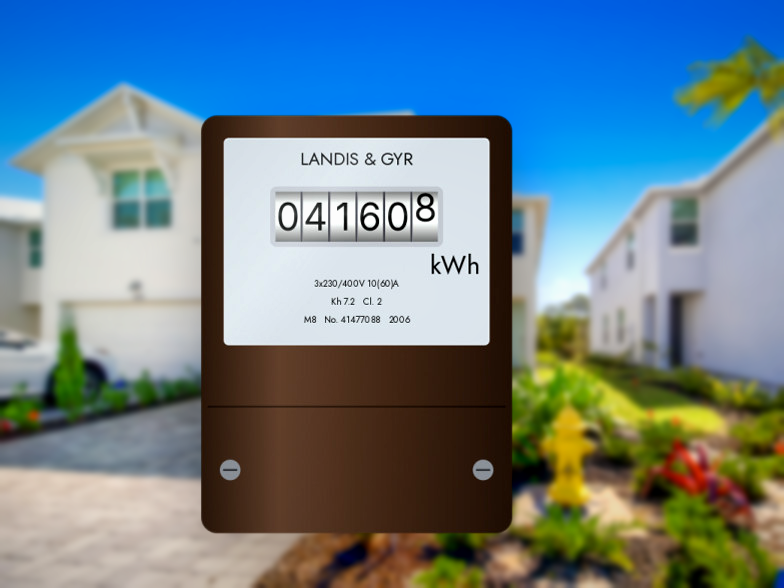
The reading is 41608
